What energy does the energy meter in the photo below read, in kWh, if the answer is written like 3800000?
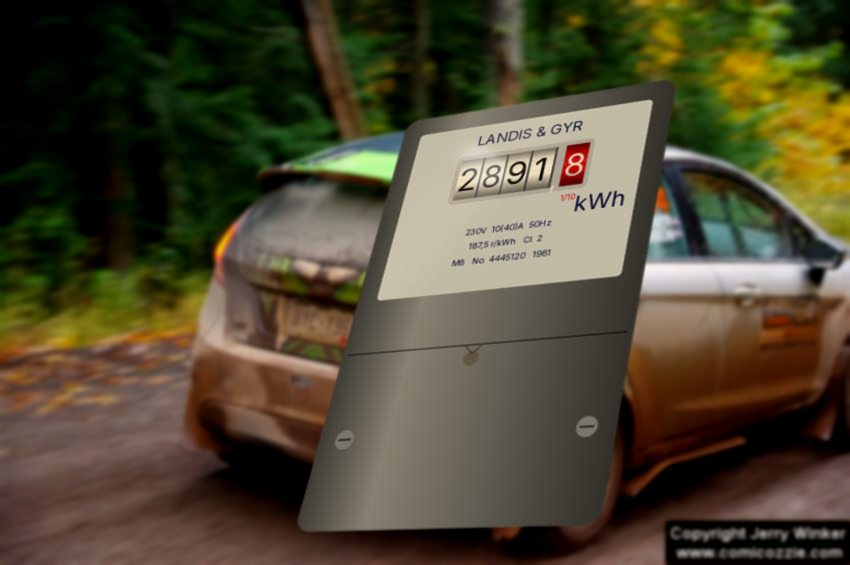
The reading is 2891.8
